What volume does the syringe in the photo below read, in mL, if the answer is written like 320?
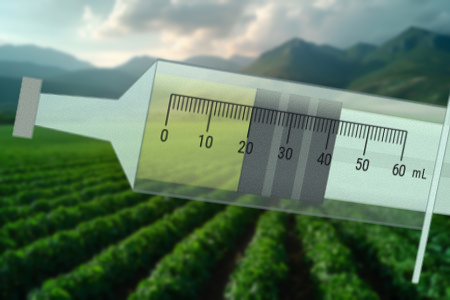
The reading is 20
